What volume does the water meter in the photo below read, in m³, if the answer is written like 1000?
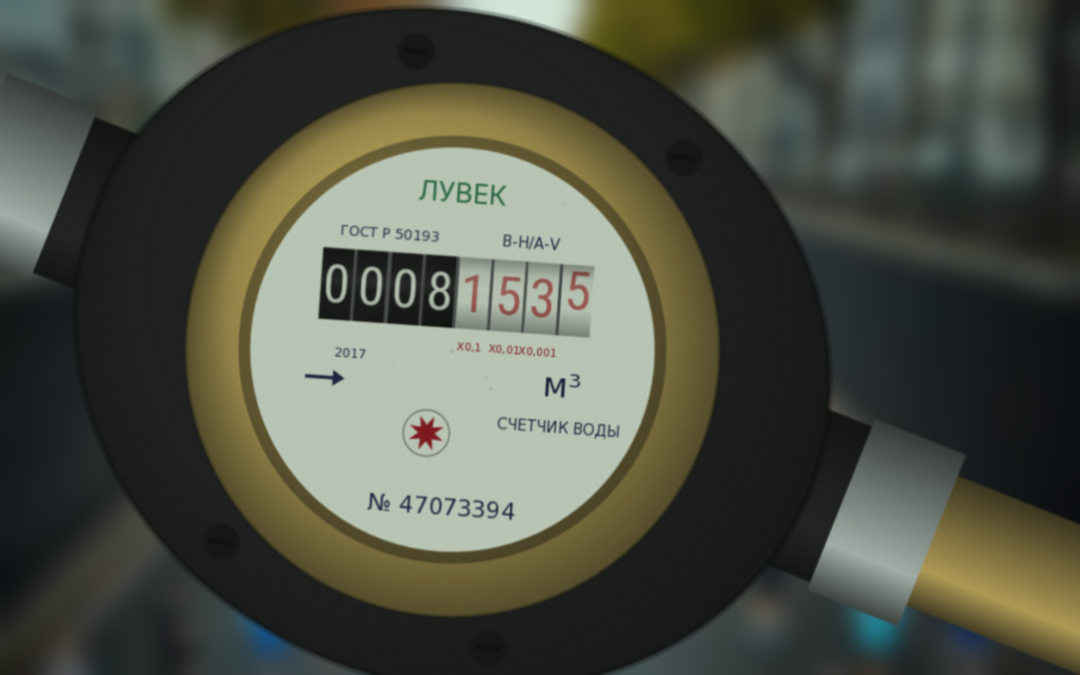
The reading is 8.1535
